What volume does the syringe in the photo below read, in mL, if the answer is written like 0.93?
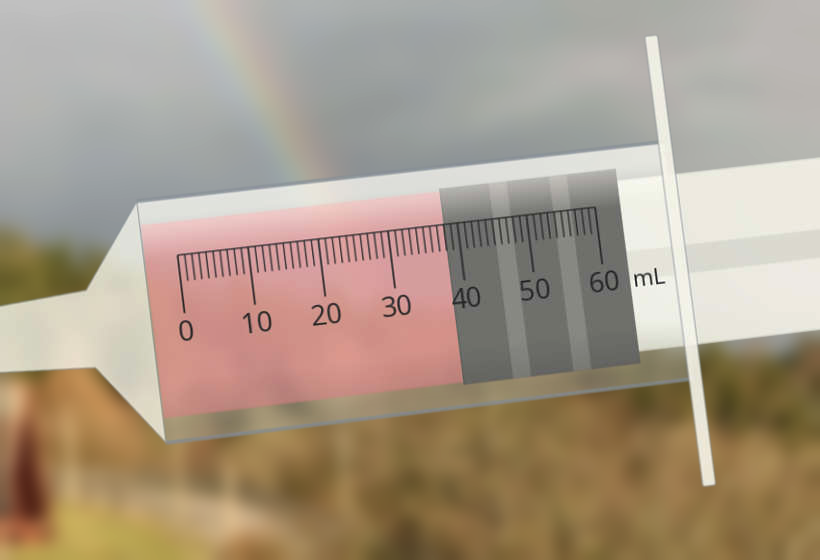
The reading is 38
